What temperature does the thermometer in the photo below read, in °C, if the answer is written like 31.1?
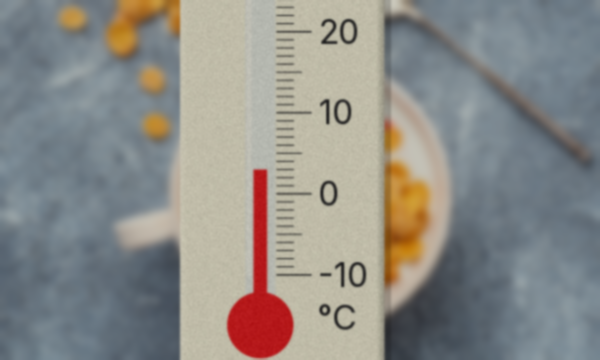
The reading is 3
